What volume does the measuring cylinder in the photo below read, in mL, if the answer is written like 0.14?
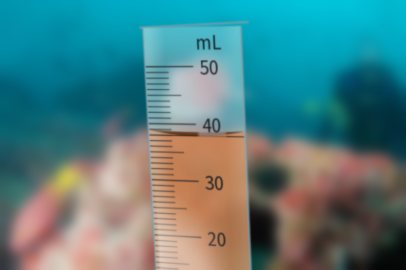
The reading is 38
